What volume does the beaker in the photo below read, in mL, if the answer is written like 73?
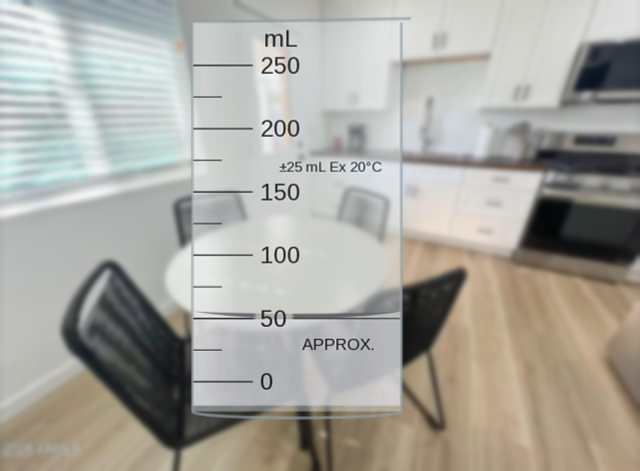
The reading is 50
